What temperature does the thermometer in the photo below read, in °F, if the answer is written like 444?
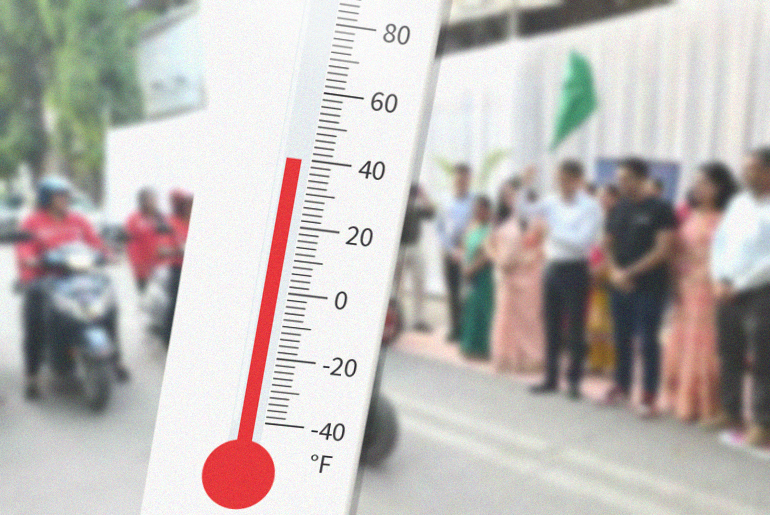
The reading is 40
